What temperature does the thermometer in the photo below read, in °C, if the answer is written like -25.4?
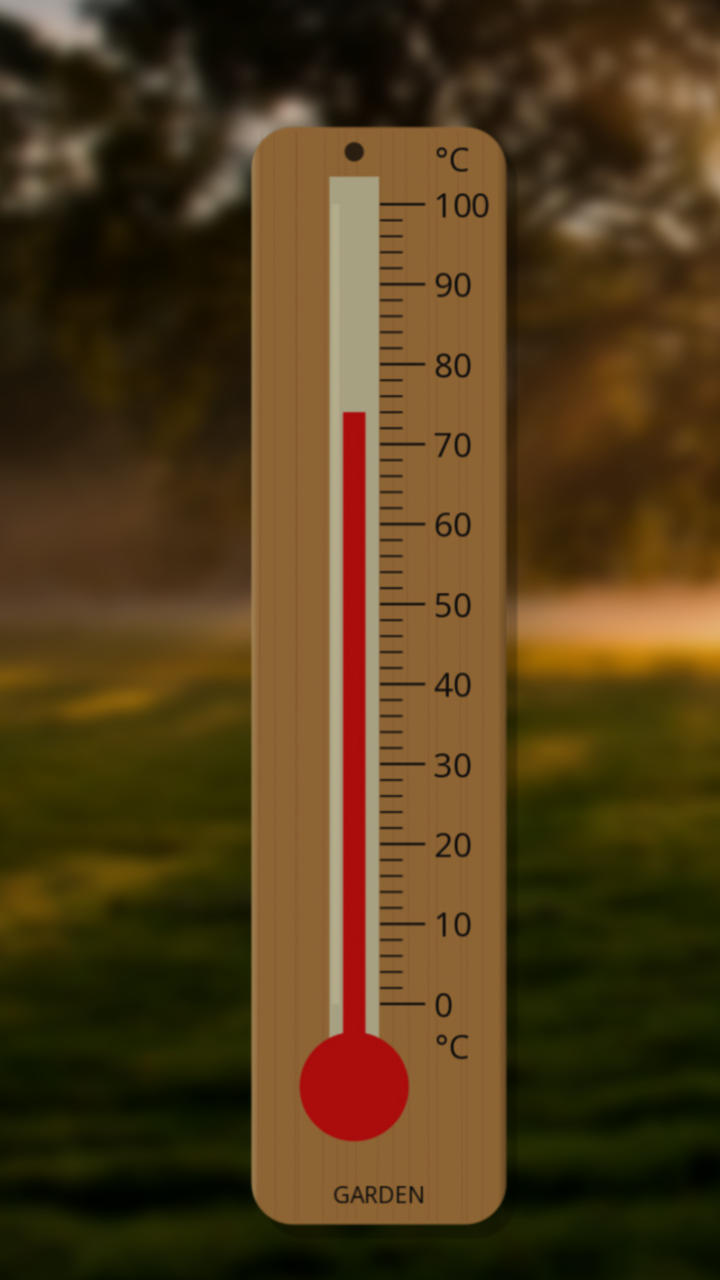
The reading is 74
